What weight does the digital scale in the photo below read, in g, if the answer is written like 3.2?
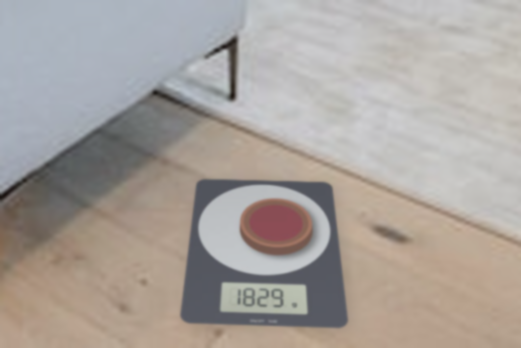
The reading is 1829
